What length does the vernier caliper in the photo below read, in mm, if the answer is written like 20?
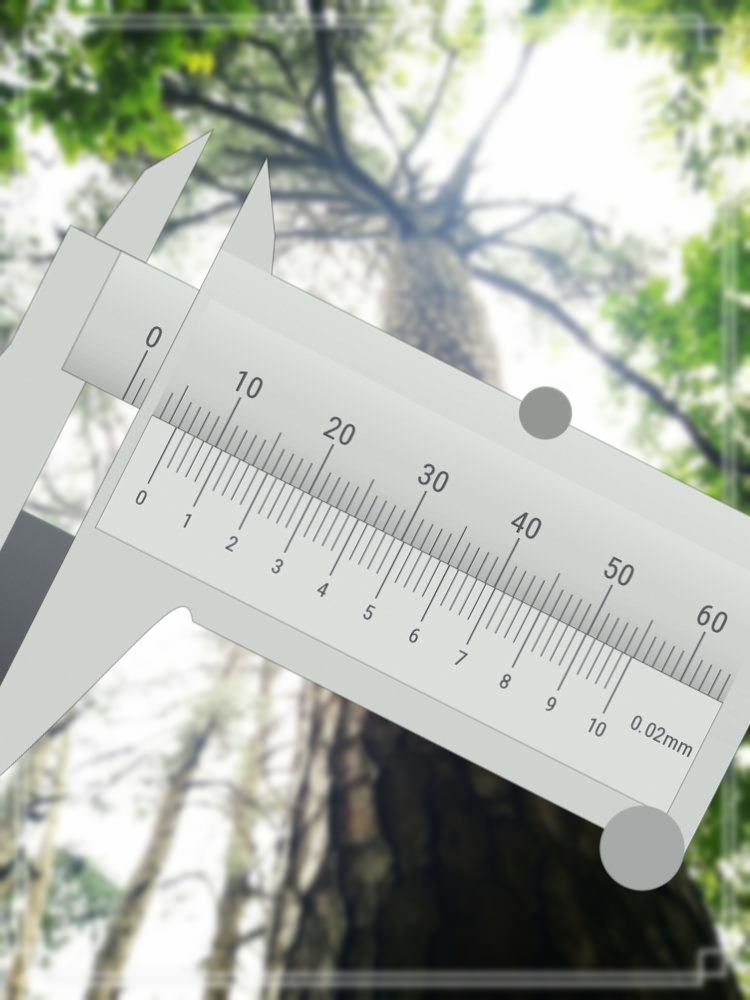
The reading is 5.8
